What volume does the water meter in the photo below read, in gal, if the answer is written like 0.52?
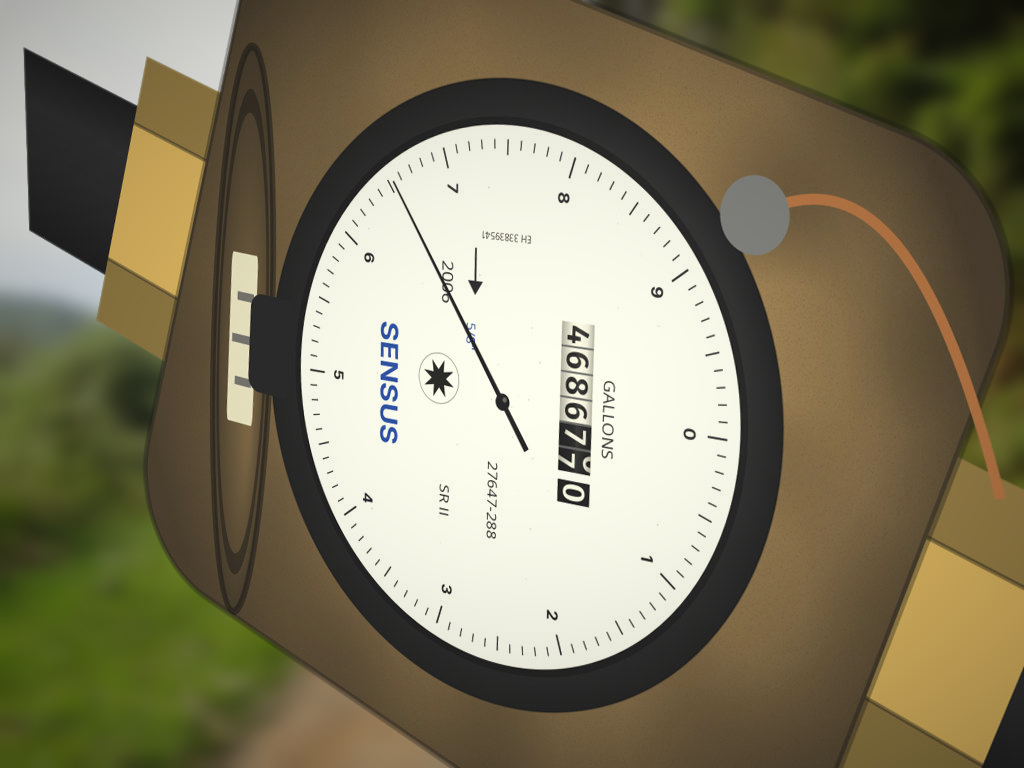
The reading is 4686766.5
